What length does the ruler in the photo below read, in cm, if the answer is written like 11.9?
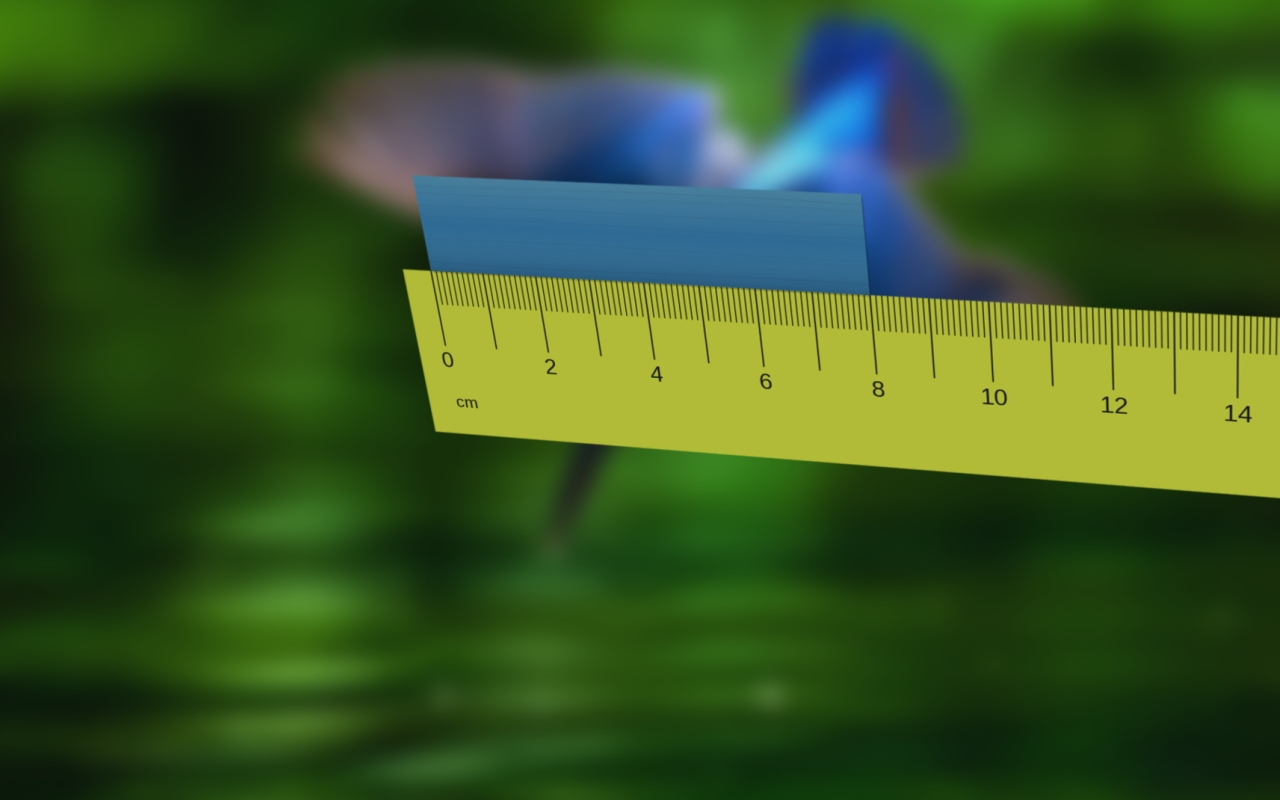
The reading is 8
